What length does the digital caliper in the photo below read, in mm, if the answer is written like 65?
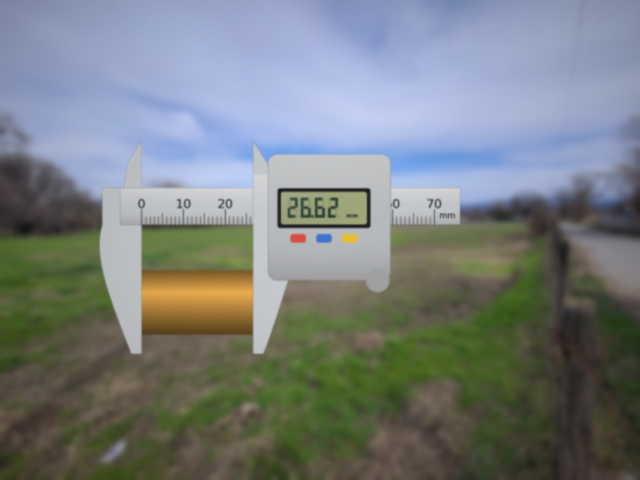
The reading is 26.62
